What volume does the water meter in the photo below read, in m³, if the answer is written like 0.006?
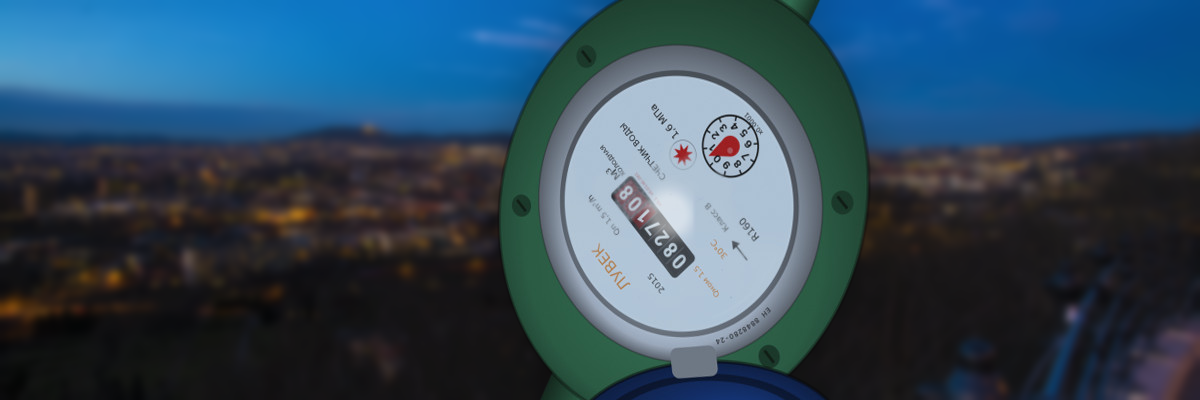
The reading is 827.1080
